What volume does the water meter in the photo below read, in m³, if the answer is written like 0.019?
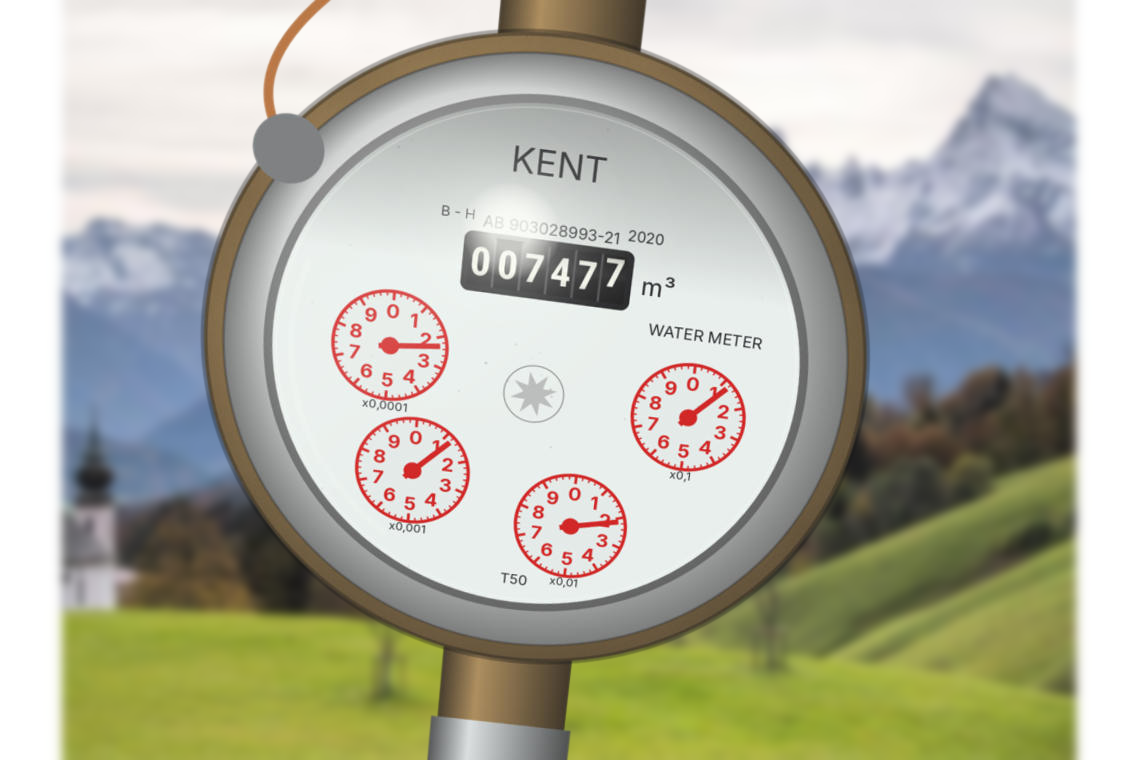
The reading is 7477.1212
